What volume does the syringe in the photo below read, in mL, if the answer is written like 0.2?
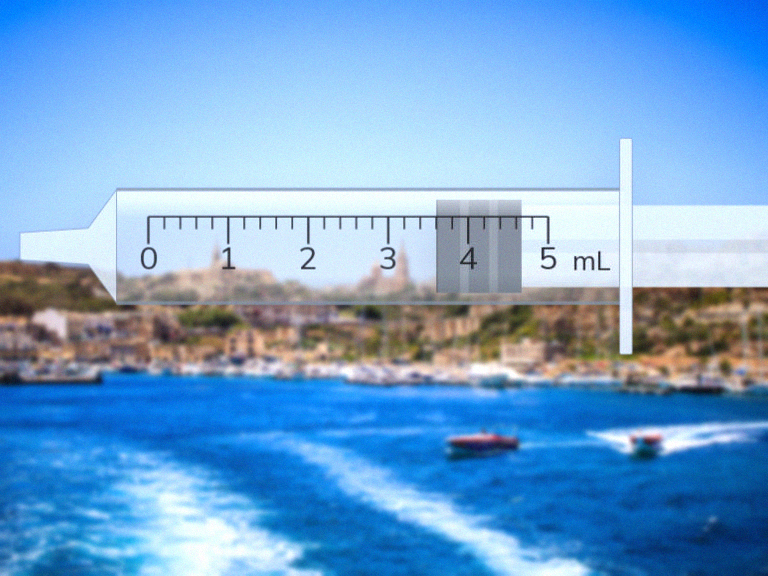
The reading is 3.6
